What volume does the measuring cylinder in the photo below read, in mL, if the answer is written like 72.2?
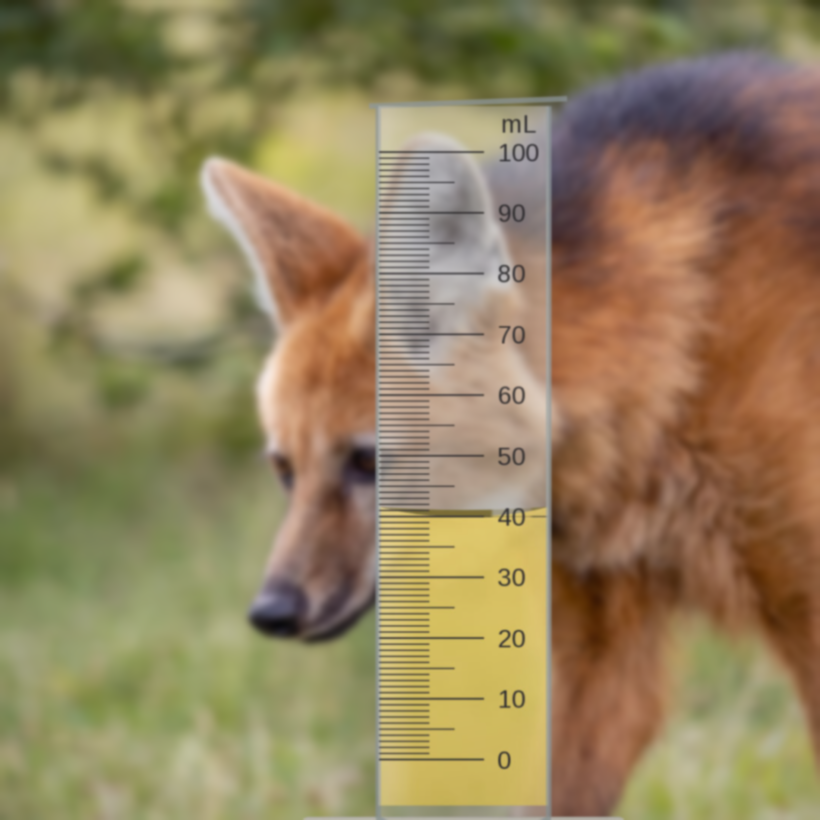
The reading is 40
